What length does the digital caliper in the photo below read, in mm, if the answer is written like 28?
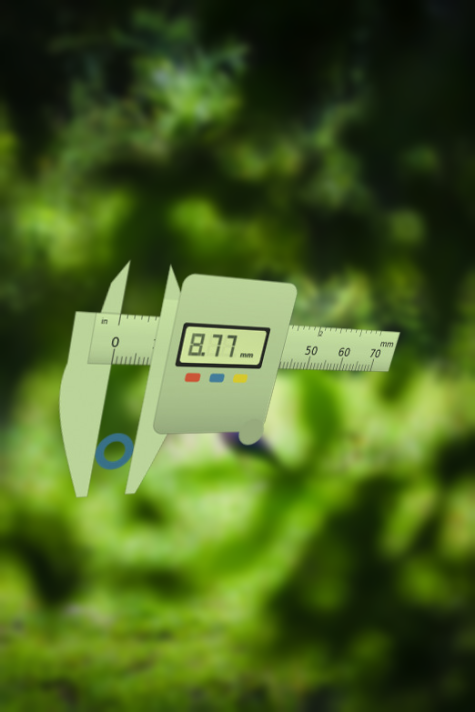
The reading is 8.77
